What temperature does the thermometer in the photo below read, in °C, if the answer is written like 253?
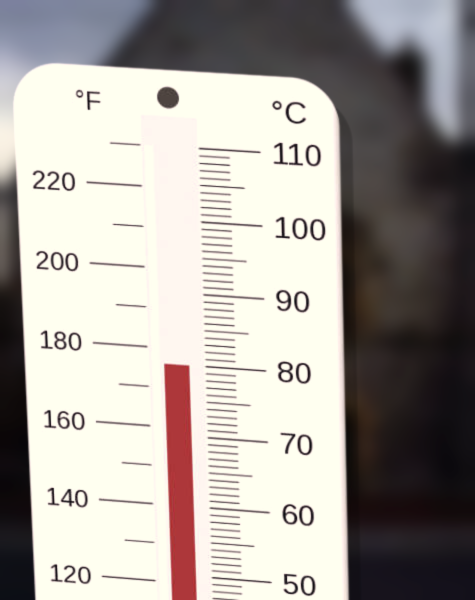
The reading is 80
